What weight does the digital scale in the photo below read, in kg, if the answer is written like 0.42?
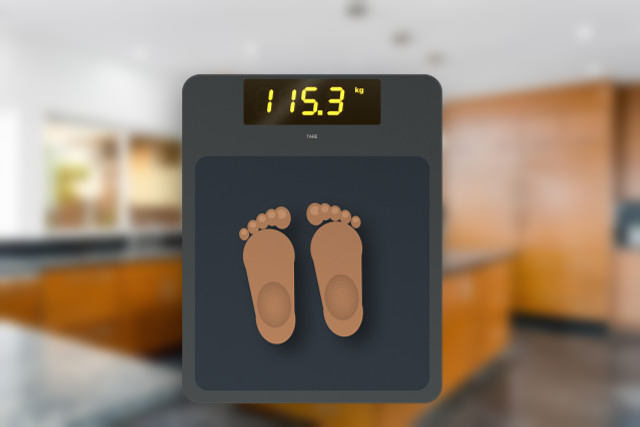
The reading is 115.3
